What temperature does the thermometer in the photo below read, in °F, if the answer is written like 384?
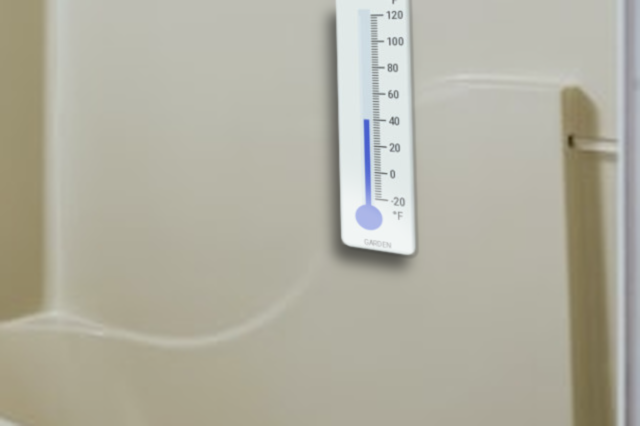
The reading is 40
